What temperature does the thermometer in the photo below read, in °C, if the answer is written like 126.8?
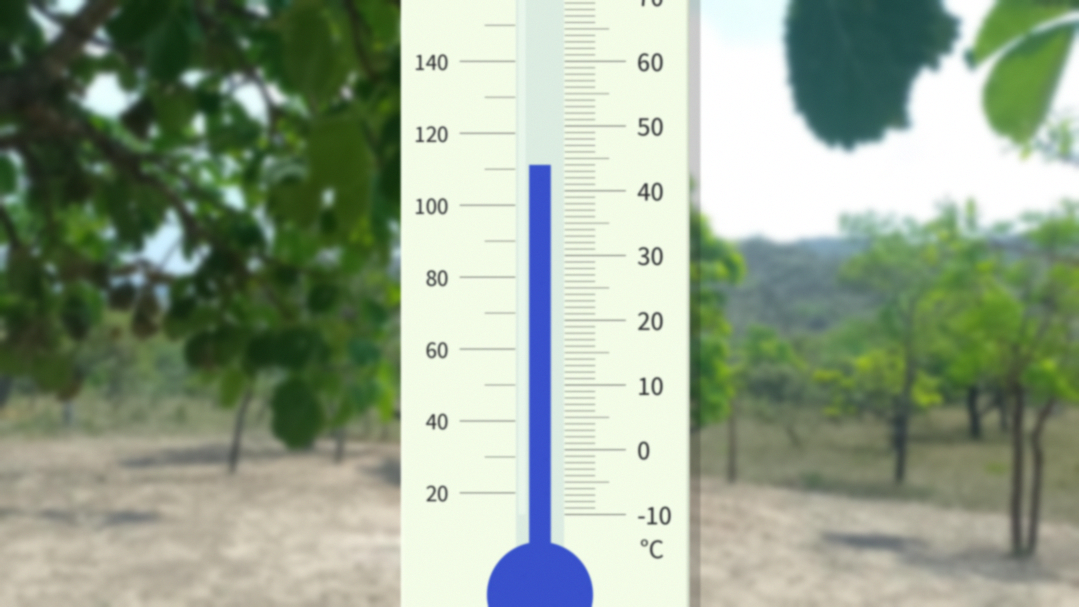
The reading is 44
